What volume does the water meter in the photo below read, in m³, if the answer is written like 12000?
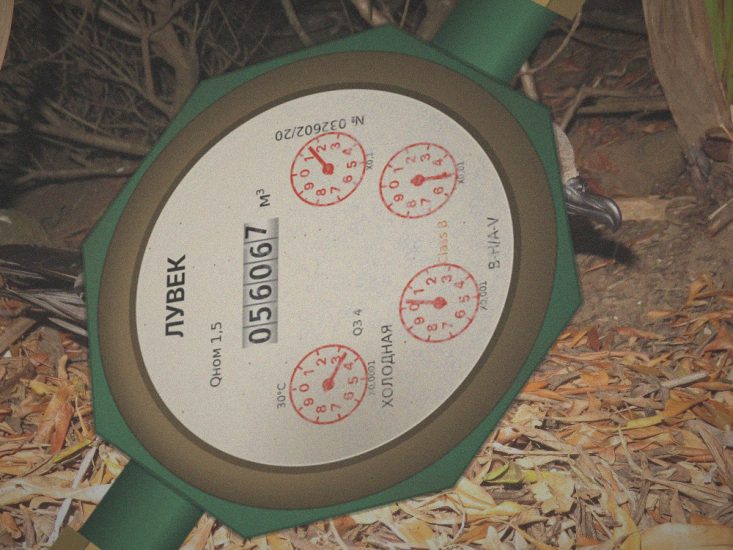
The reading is 56067.1503
